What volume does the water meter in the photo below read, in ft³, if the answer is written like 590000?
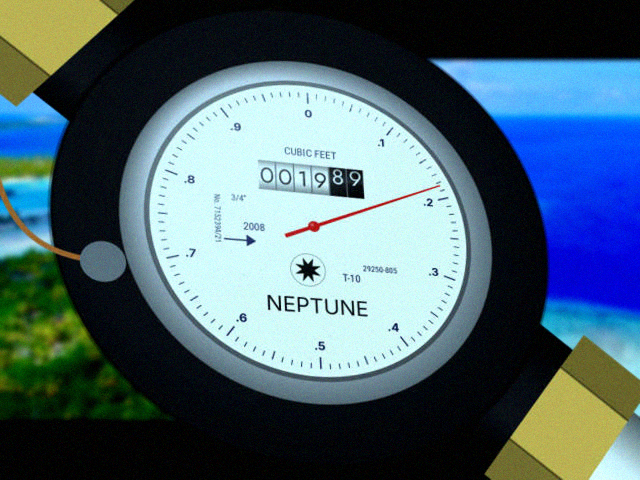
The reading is 1989.18
